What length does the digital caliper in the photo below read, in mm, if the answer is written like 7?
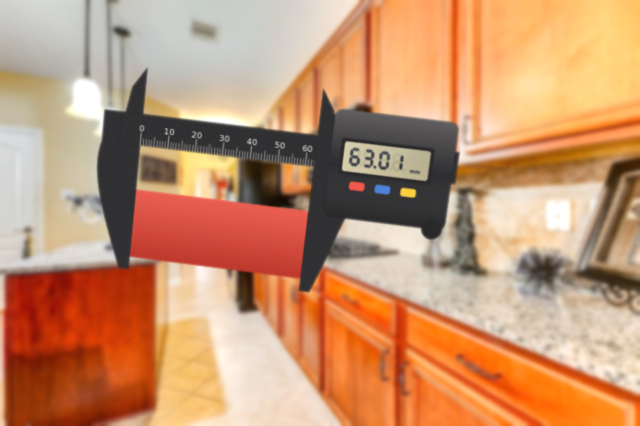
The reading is 63.01
